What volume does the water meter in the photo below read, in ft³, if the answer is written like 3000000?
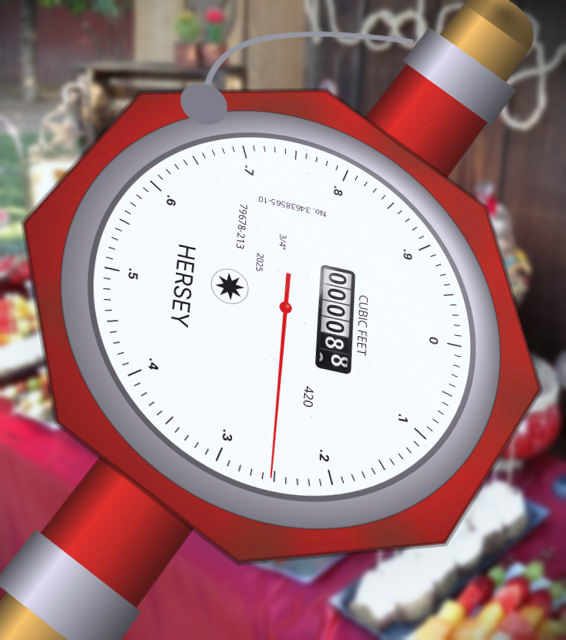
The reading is 88.25
